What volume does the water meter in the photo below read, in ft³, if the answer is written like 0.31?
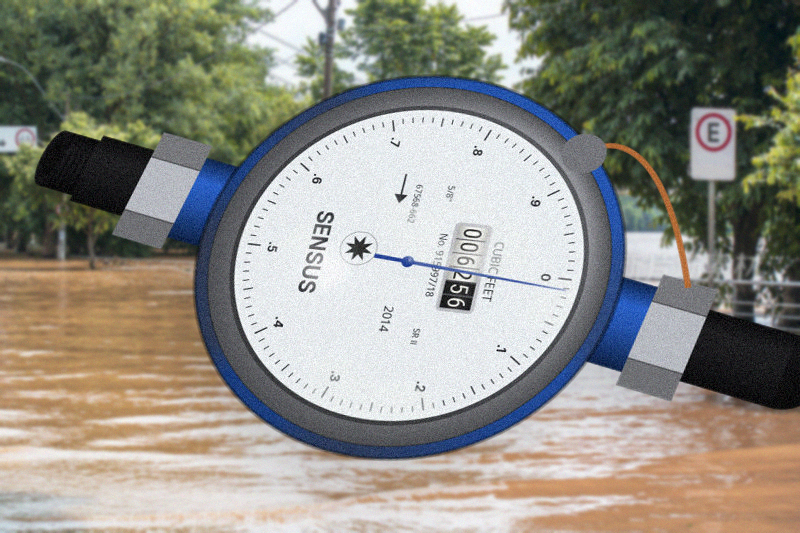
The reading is 6256.01
